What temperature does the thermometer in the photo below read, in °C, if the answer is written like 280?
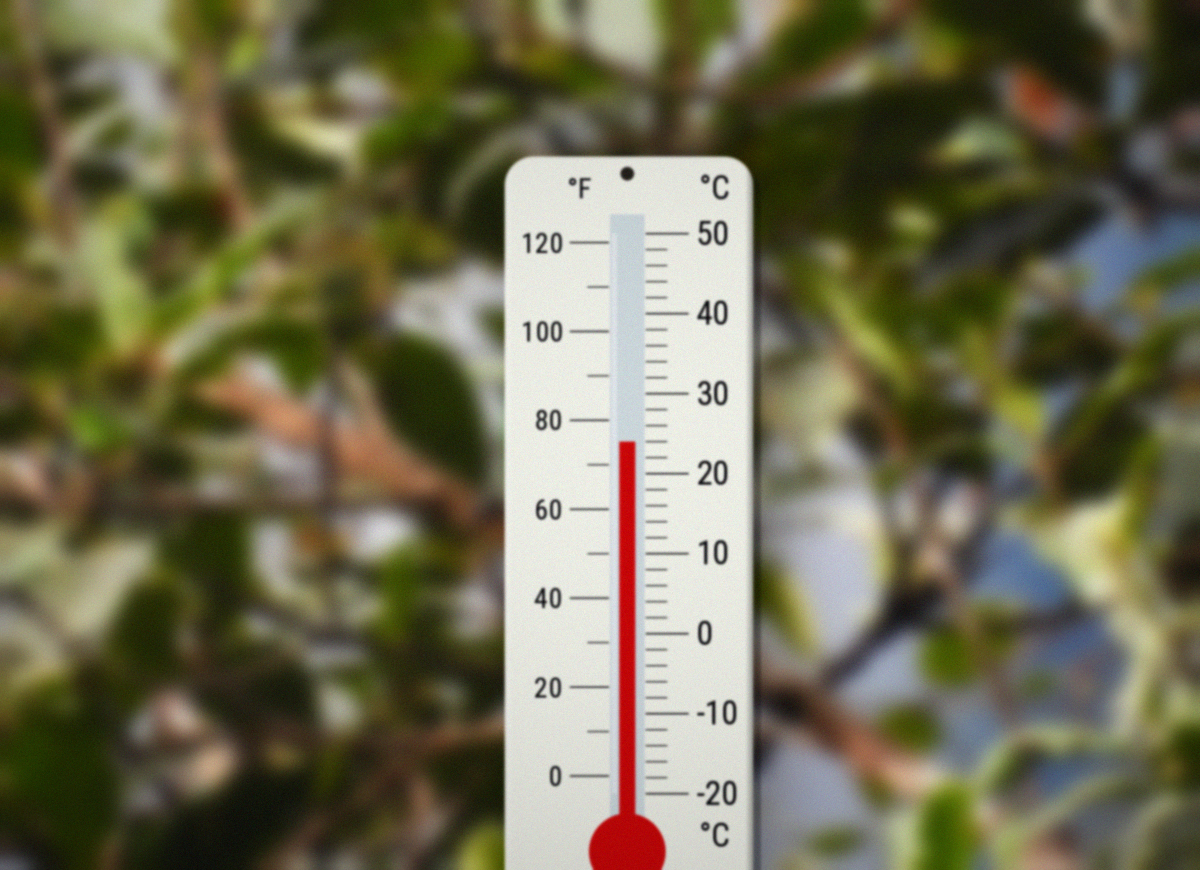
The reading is 24
